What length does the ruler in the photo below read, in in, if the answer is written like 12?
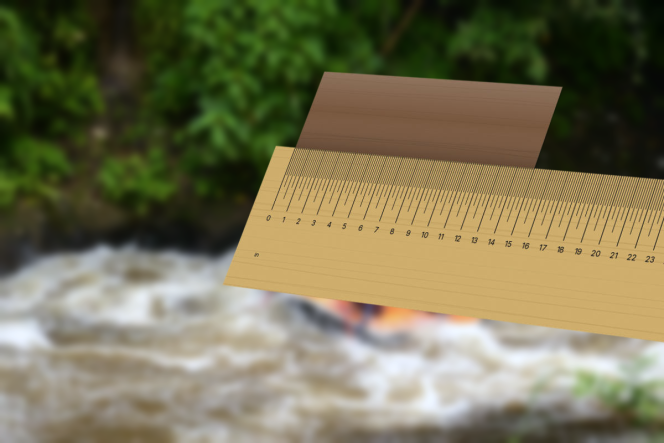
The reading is 15
